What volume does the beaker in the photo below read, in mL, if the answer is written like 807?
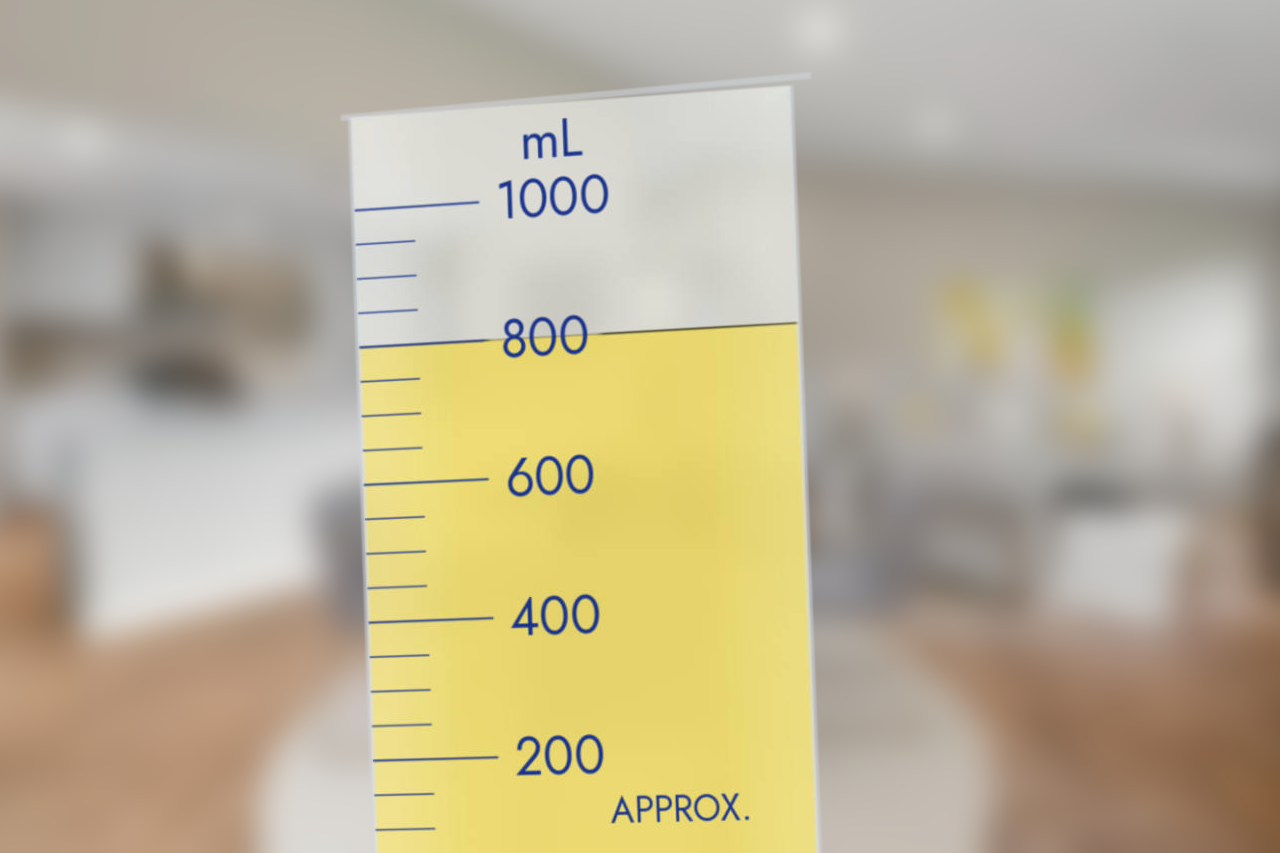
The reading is 800
